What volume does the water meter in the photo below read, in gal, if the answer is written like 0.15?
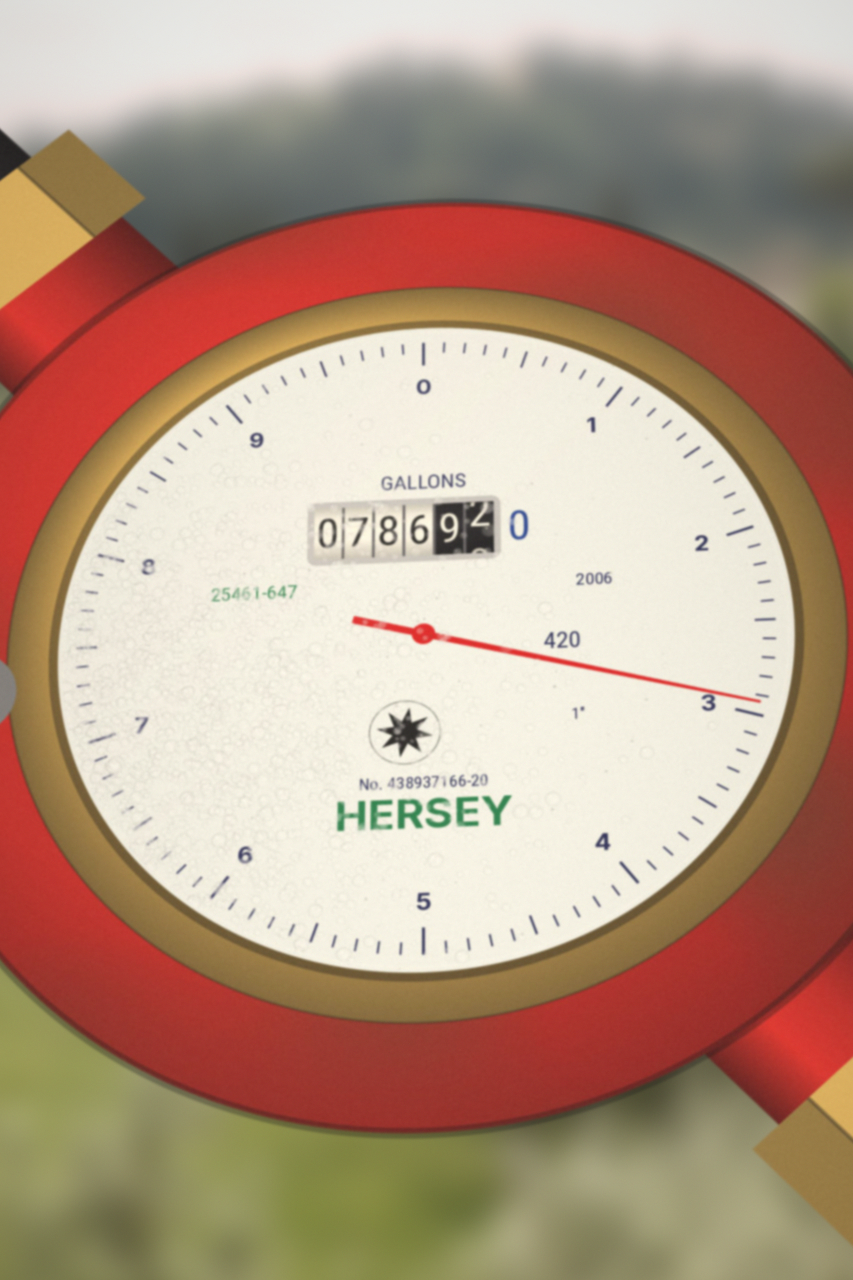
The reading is 786922.9
